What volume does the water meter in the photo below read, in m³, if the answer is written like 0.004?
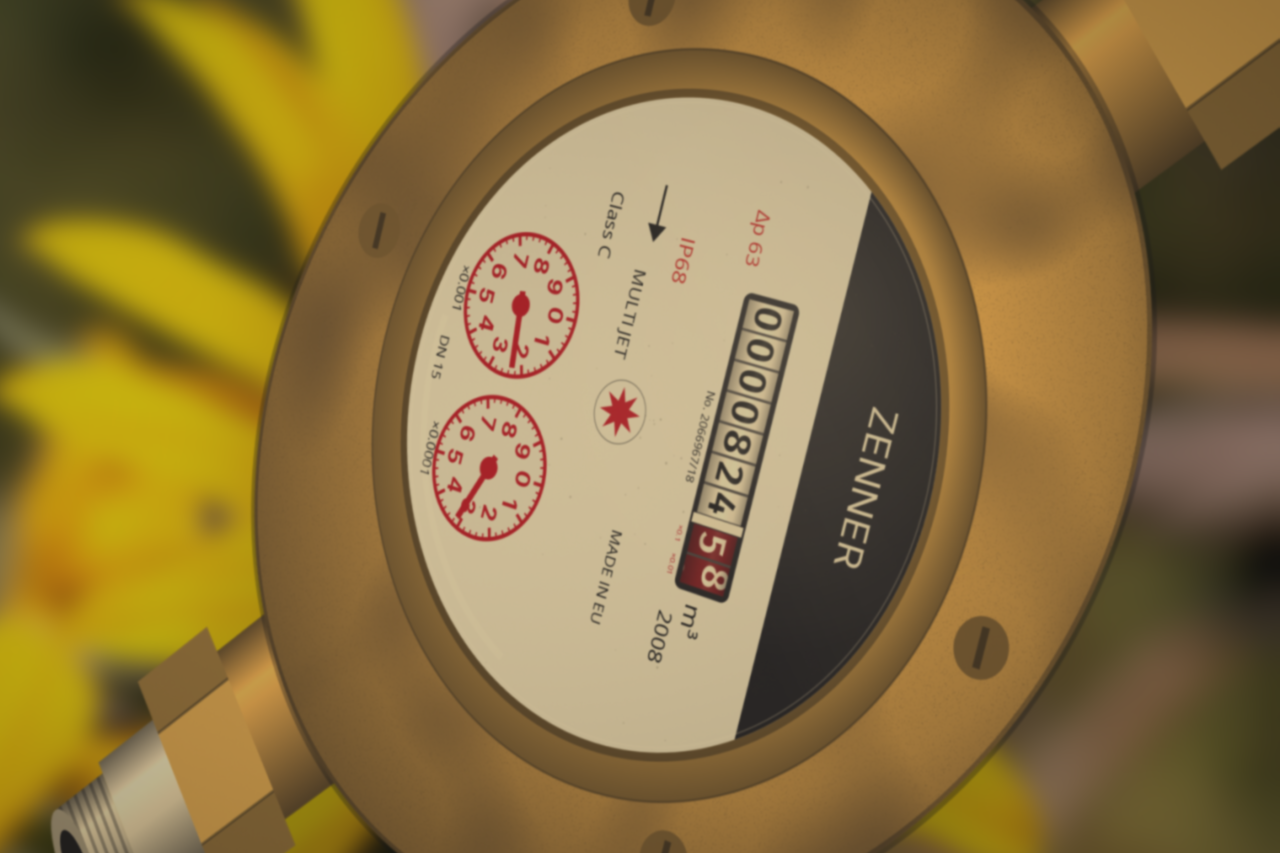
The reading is 824.5823
